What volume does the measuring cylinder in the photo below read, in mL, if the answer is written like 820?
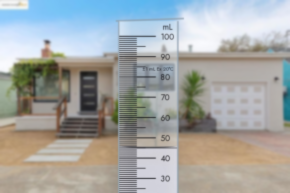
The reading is 45
